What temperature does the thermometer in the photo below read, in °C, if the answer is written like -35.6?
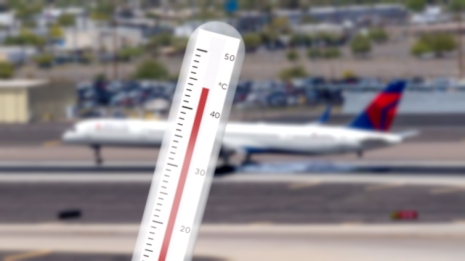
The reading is 44
